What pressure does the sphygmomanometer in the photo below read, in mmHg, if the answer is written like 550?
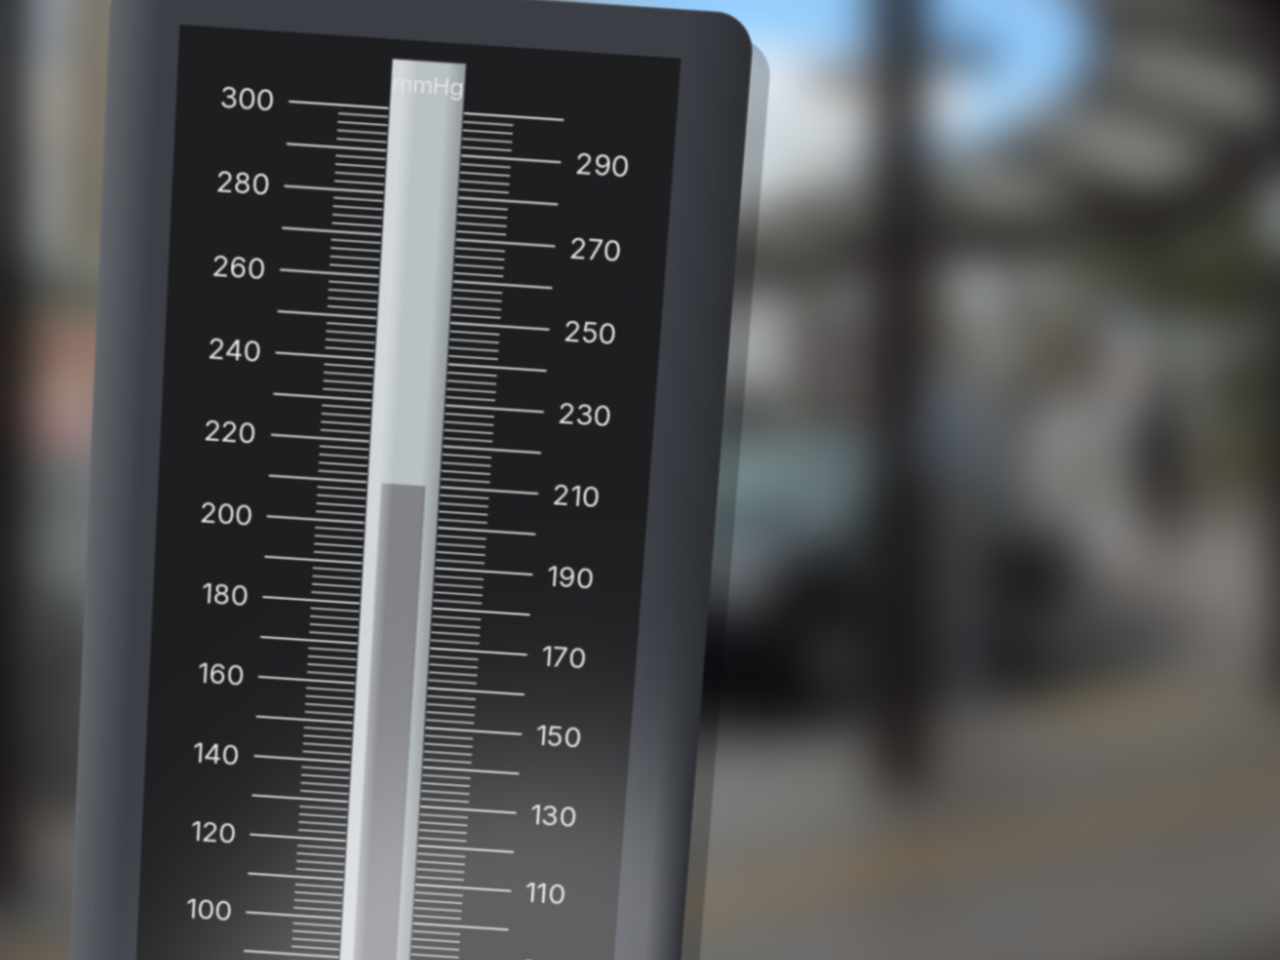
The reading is 210
